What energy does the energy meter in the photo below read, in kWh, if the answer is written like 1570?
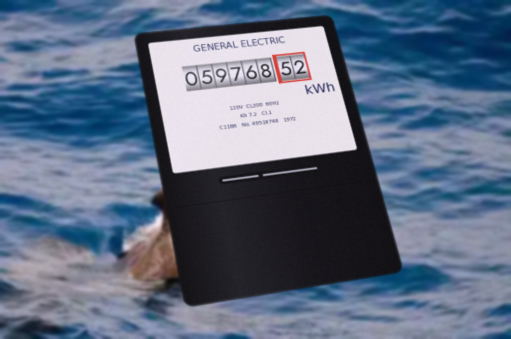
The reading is 59768.52
